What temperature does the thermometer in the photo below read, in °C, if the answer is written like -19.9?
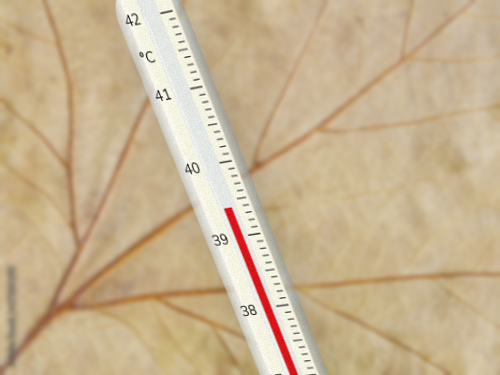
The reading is 39.4
